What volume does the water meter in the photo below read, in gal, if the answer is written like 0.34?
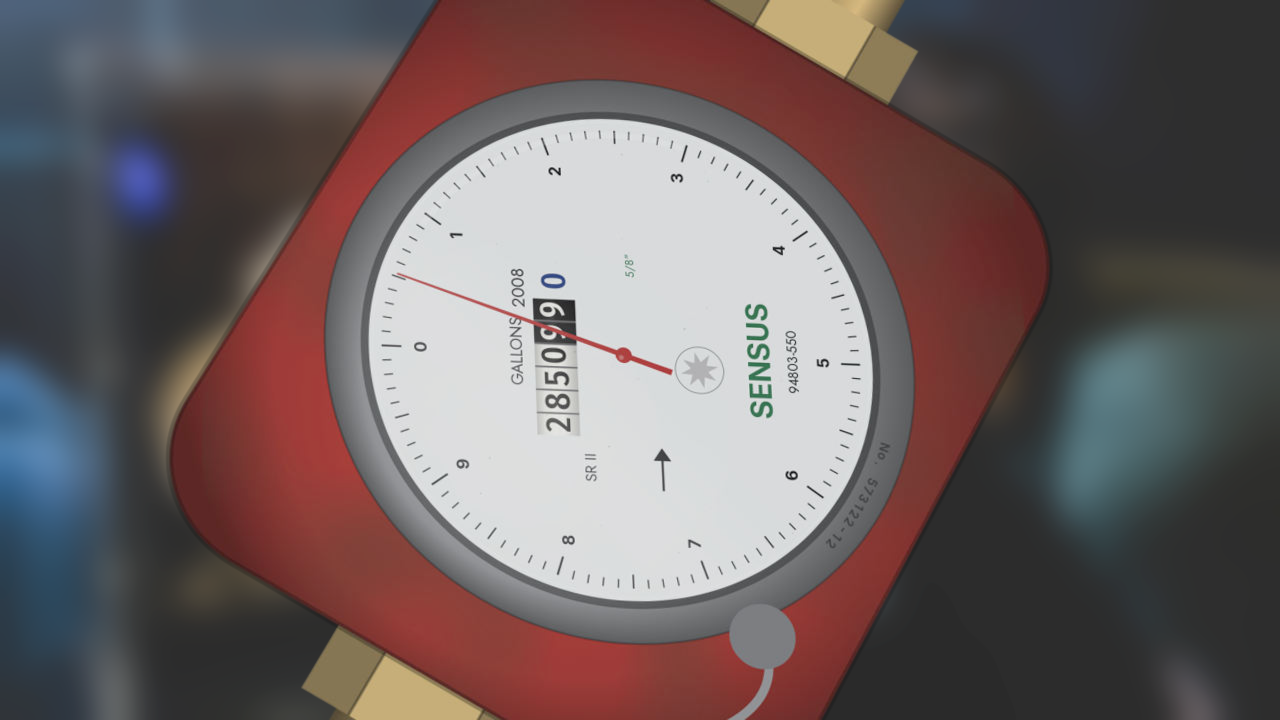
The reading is 2850990.5
